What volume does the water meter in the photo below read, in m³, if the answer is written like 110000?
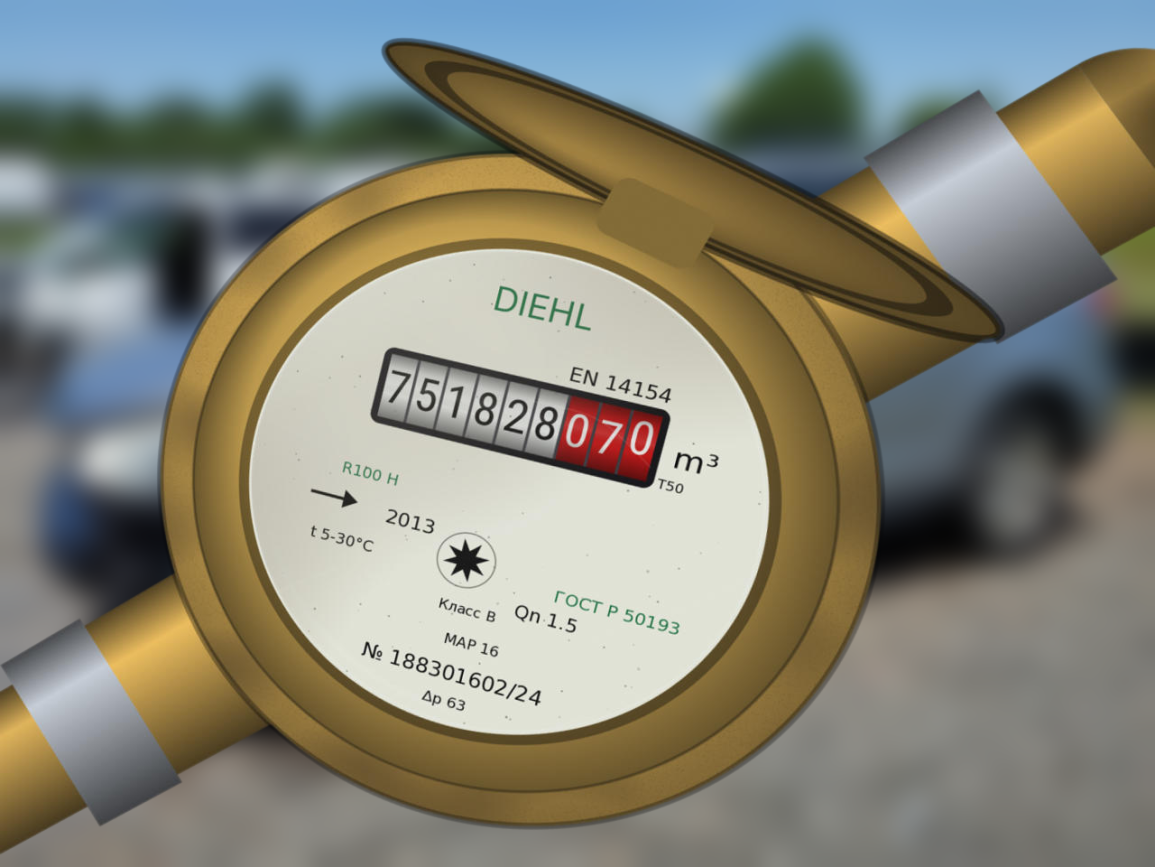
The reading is 751828.070
